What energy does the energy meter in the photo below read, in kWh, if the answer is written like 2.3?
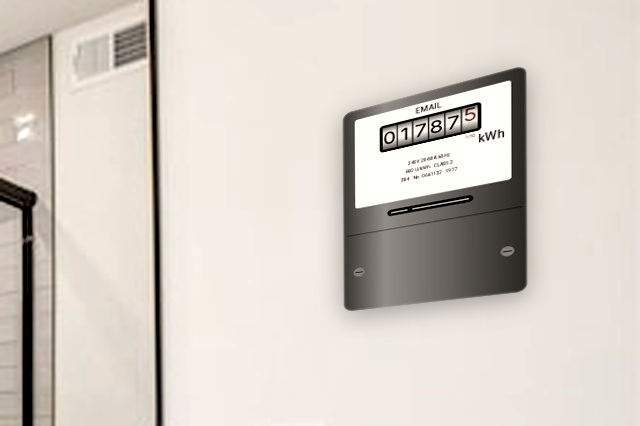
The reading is 1787.5
